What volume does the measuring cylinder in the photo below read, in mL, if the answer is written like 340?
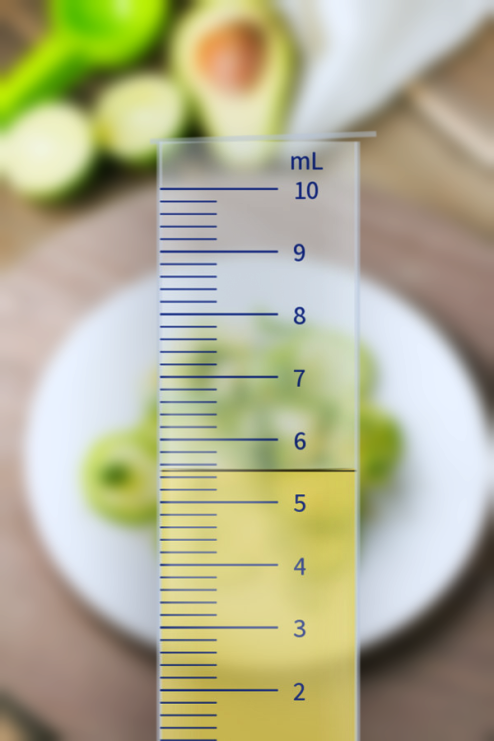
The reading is 5.5
